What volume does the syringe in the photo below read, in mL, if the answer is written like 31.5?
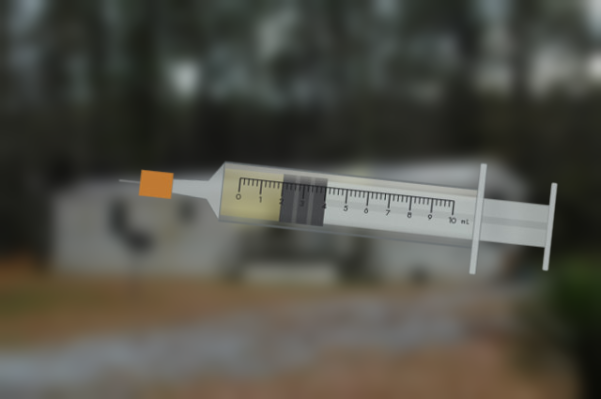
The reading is 2
